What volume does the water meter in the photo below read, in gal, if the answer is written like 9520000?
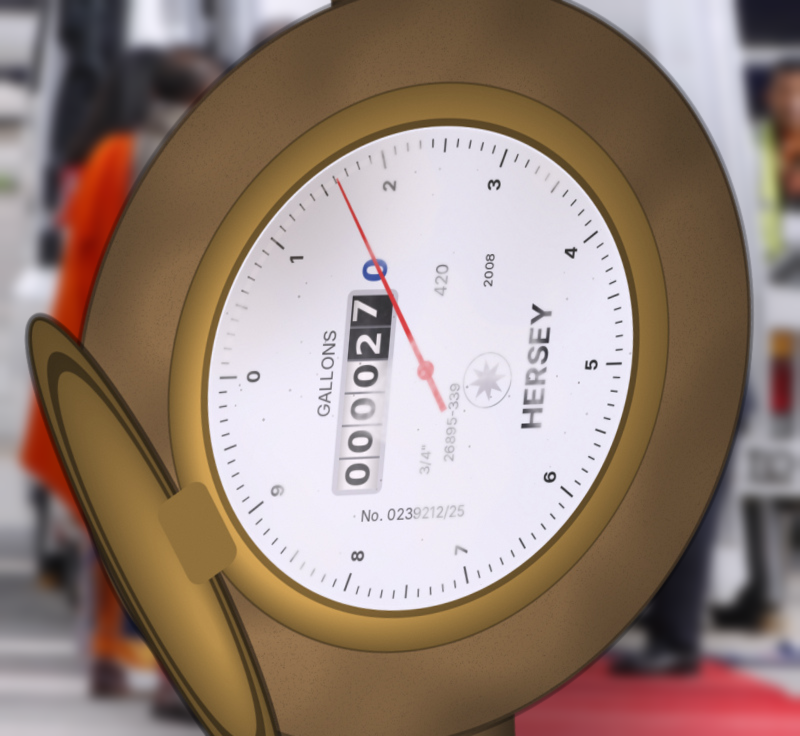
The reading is 271.6
